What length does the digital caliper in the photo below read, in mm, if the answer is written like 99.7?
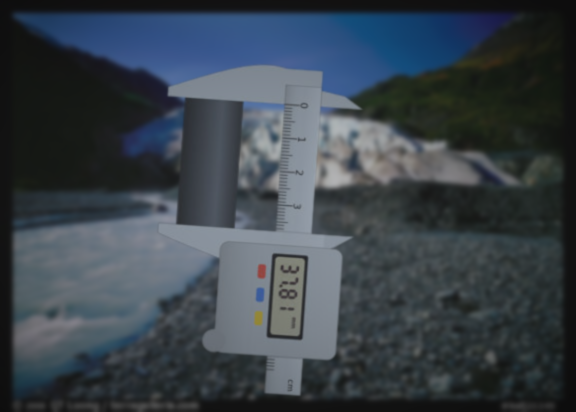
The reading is 37.81
